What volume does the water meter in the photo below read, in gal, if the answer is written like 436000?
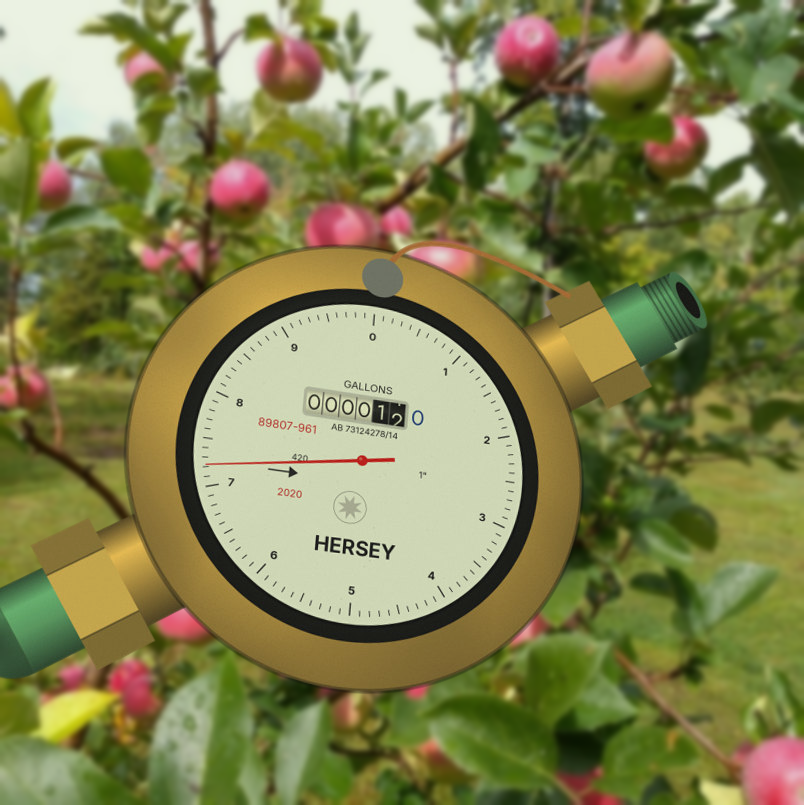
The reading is 117.2
